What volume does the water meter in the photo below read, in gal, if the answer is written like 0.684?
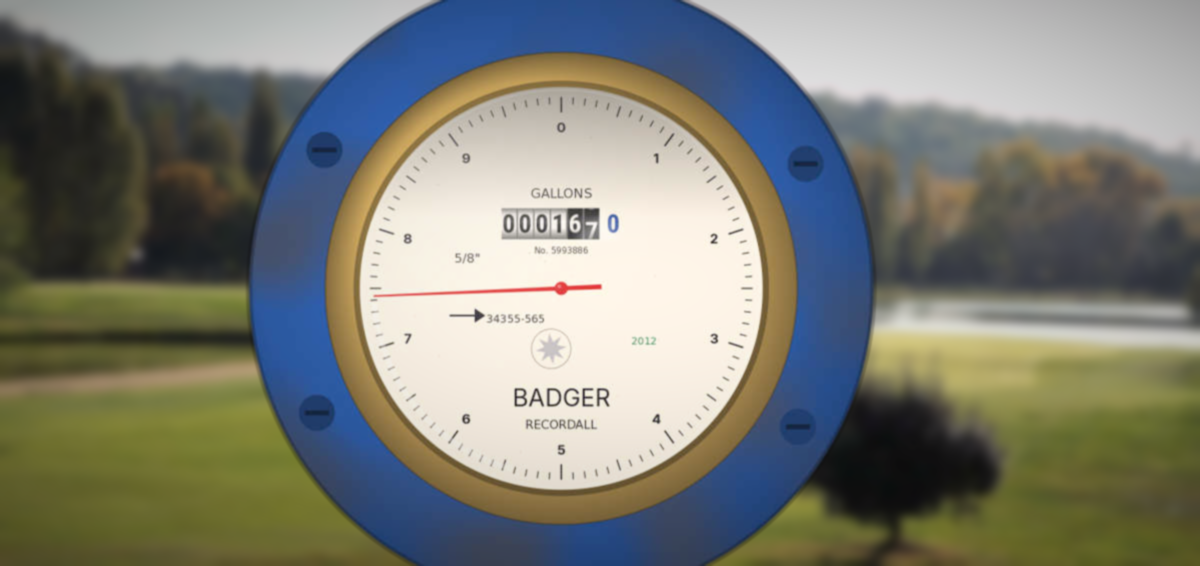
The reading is 1667.4
